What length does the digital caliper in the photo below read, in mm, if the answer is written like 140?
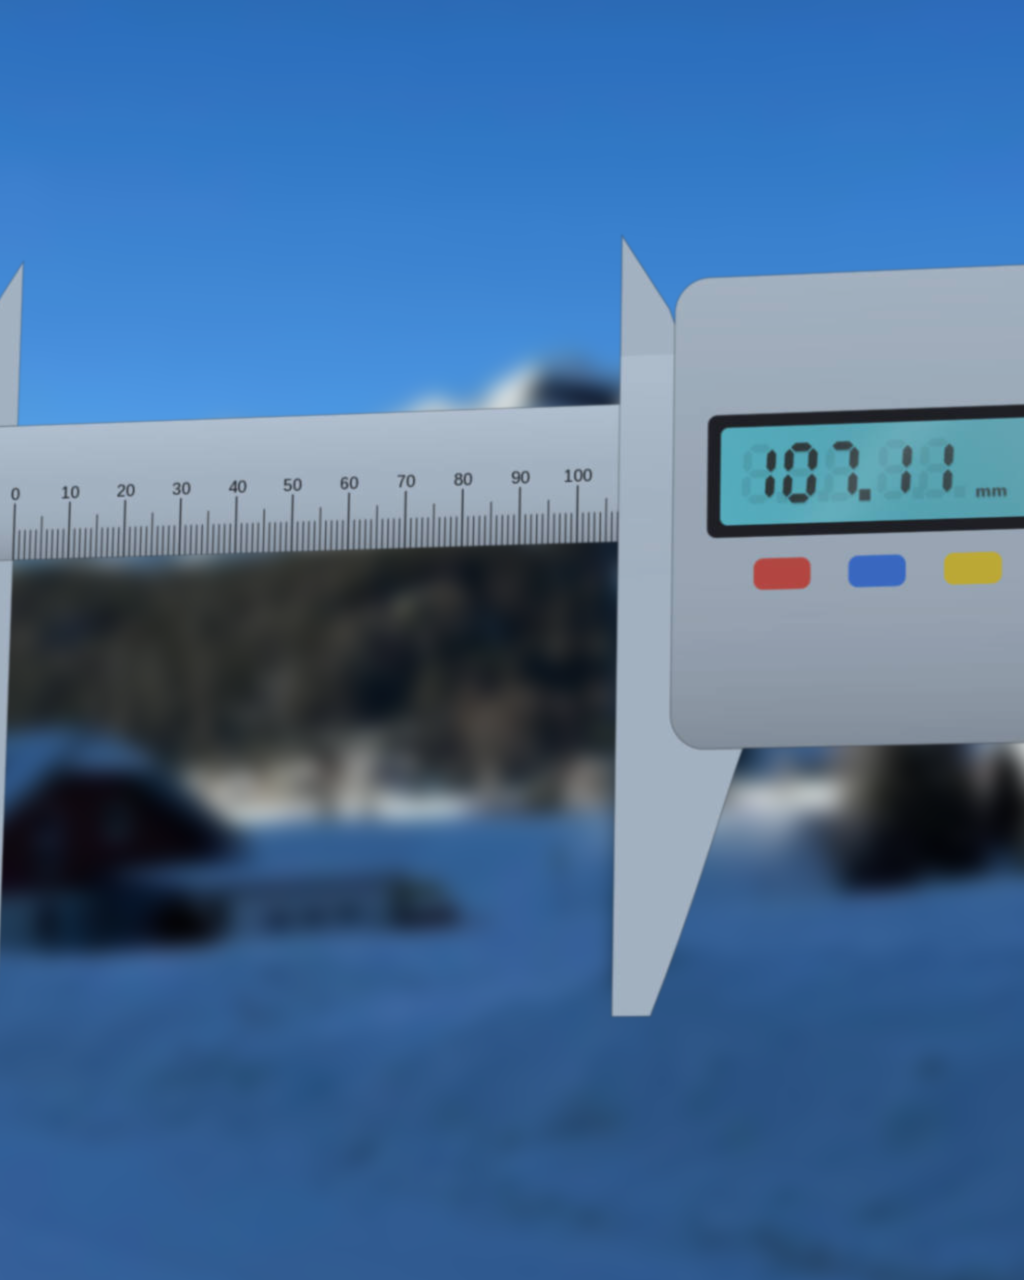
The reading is 107.11
